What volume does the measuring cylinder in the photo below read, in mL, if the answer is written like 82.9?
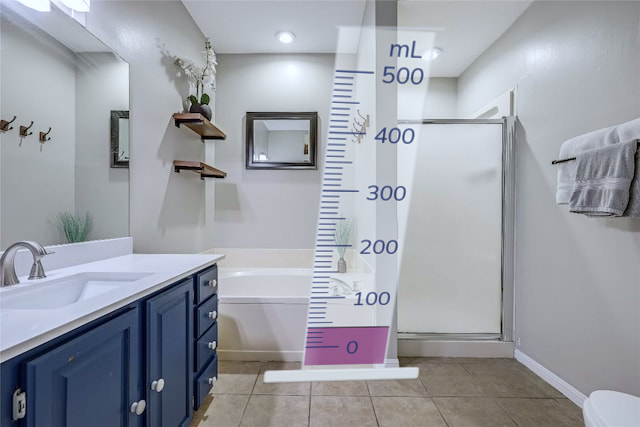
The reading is 40
